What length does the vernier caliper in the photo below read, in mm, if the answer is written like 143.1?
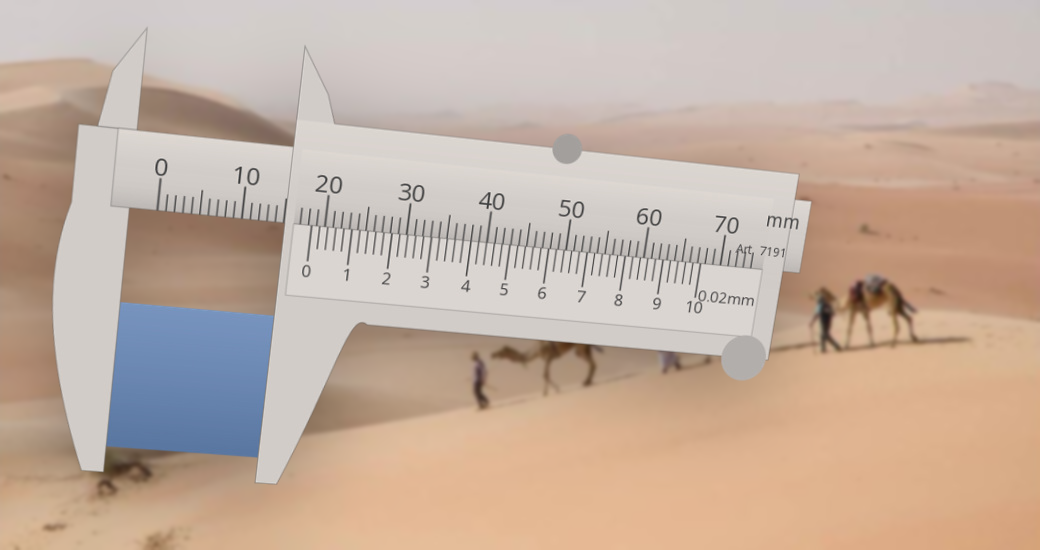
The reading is 18.4
